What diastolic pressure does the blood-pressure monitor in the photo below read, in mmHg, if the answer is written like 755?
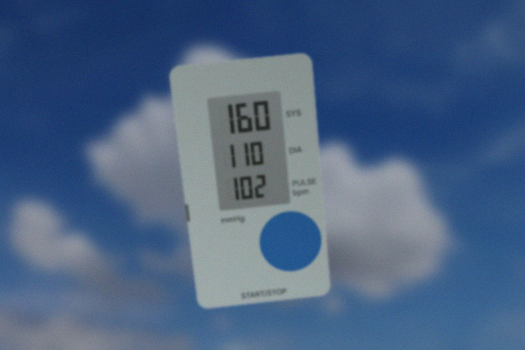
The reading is 110
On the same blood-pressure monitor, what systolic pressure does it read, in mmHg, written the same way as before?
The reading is 160
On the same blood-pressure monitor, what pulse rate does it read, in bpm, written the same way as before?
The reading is 102
